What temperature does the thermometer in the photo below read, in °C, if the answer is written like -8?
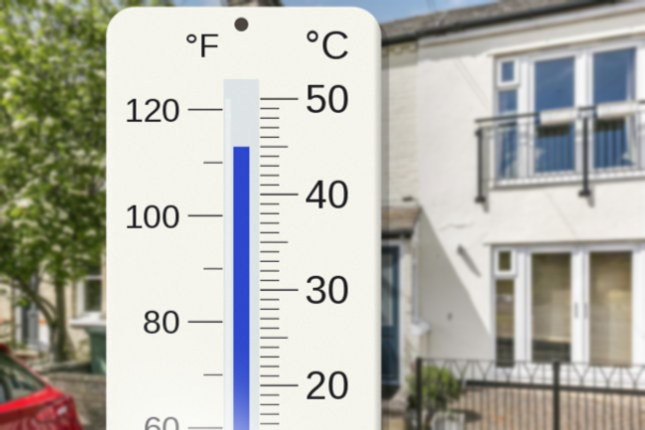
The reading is 45
